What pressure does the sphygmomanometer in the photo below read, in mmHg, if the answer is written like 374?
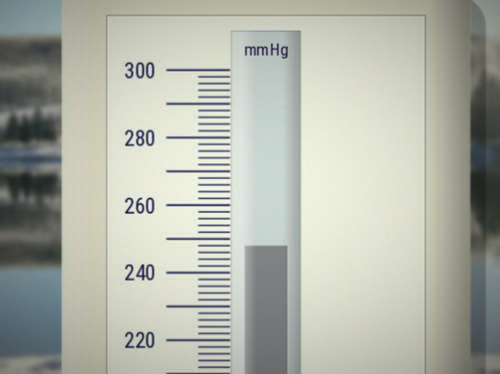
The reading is 248
